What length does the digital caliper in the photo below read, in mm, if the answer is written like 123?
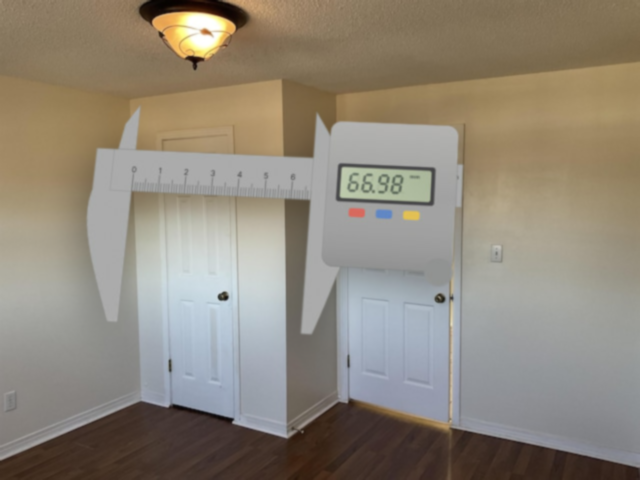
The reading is 66.98
